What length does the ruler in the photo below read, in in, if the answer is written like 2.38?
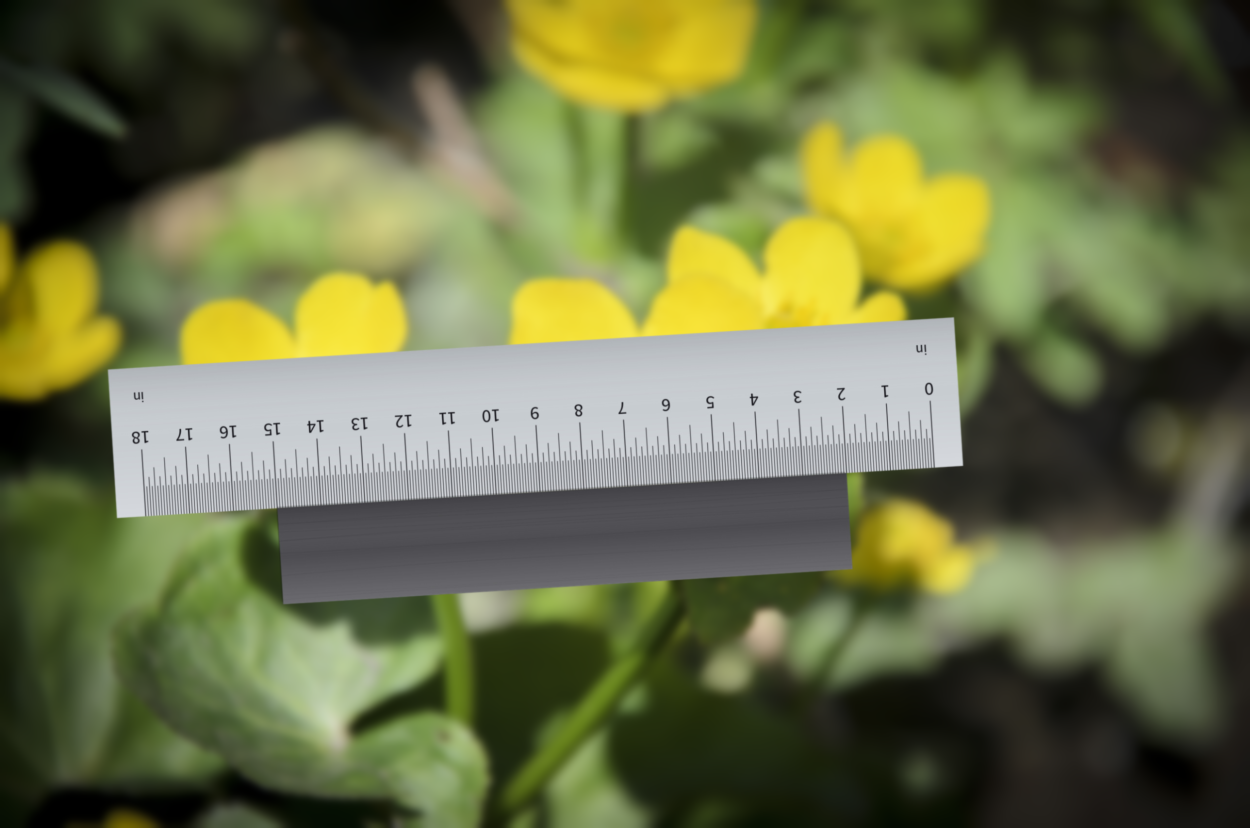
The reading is 13
